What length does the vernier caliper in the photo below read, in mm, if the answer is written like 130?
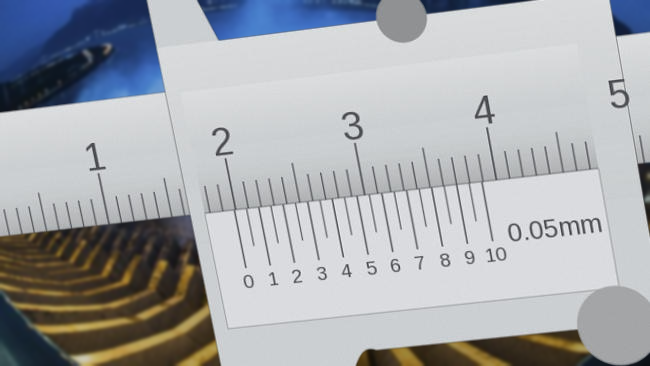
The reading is 19.9
